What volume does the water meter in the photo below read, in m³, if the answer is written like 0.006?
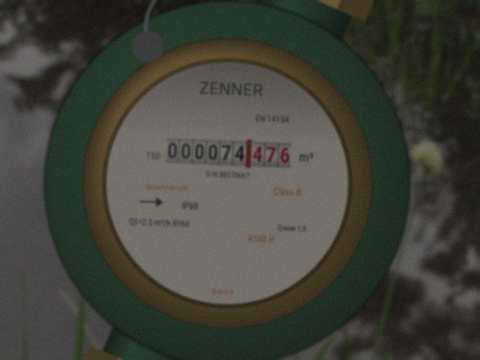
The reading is 74.476
